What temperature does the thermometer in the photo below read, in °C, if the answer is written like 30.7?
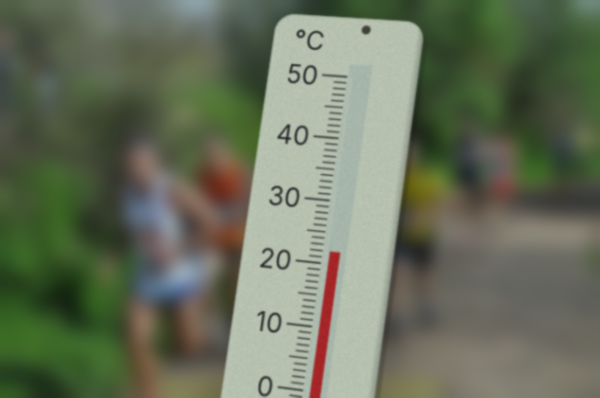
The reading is 22
